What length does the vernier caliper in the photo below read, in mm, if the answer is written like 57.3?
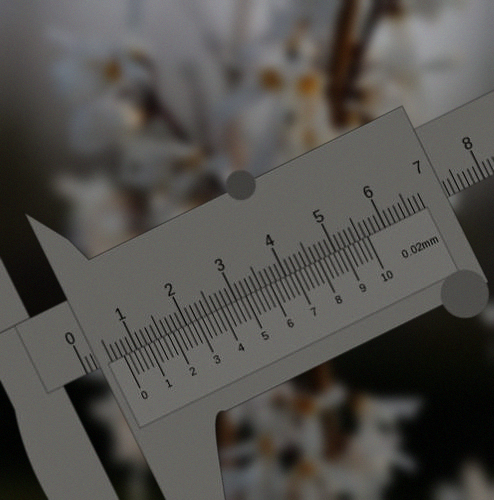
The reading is 7.4
